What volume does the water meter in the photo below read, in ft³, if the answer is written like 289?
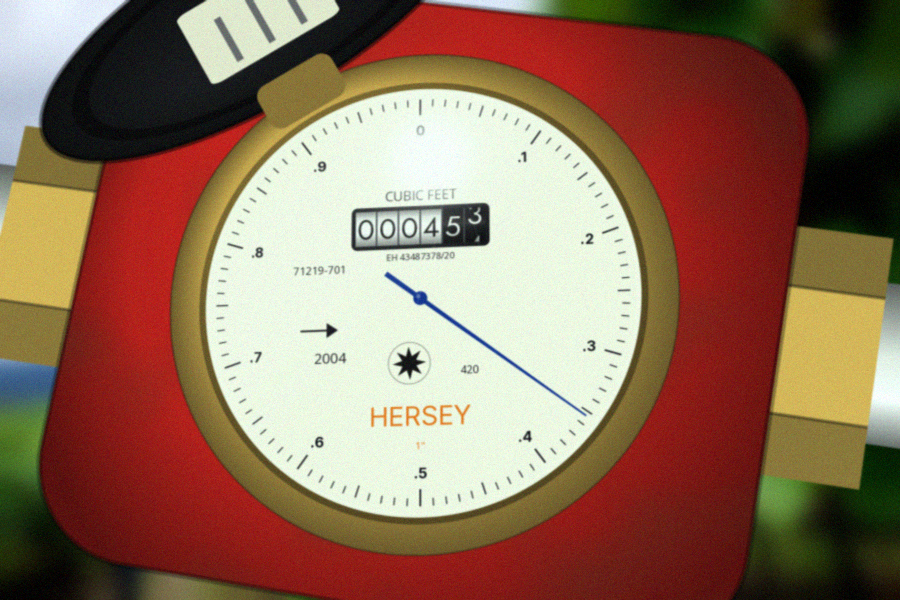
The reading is 453.35
